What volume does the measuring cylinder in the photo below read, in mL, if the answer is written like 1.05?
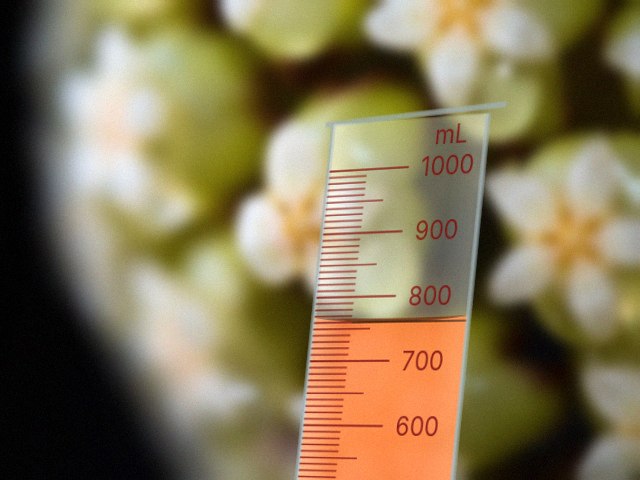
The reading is 760
